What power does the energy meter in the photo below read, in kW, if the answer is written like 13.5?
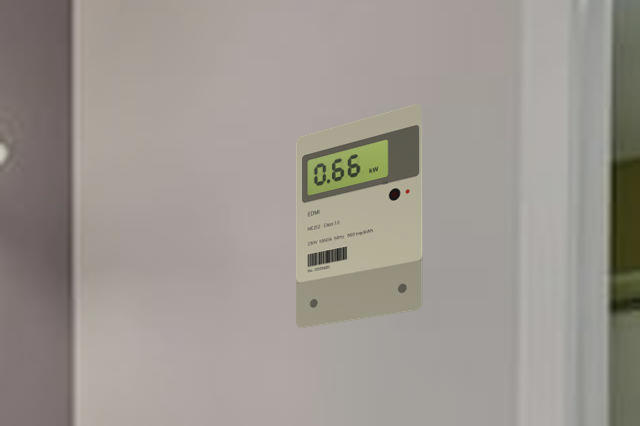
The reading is 0.66
